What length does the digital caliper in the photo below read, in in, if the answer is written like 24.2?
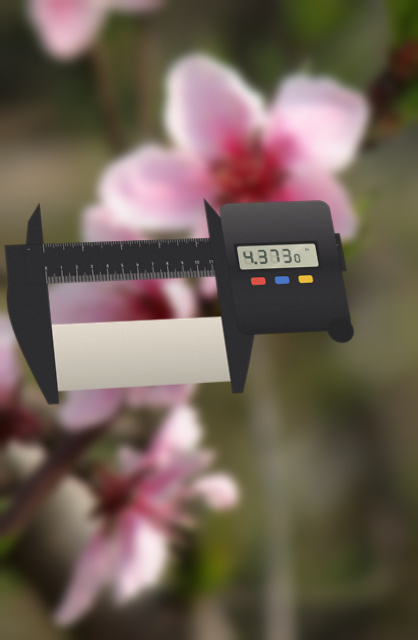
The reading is 4.3730
